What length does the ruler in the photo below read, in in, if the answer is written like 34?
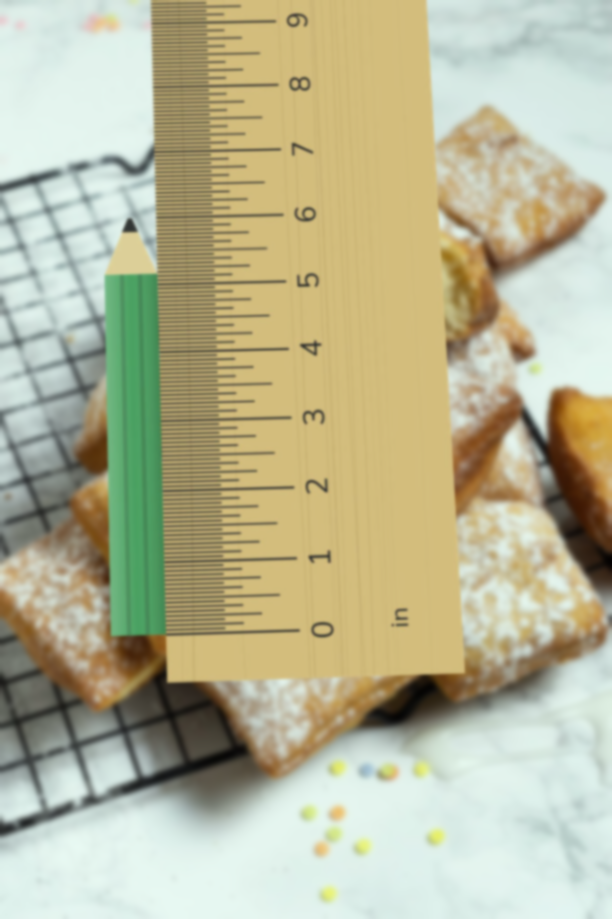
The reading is 6
